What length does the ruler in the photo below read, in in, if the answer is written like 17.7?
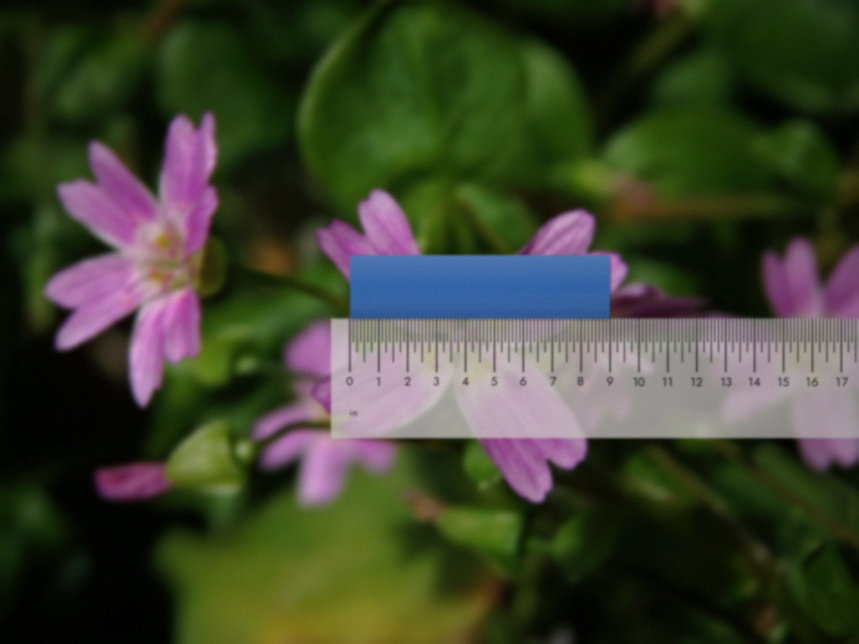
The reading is 9
